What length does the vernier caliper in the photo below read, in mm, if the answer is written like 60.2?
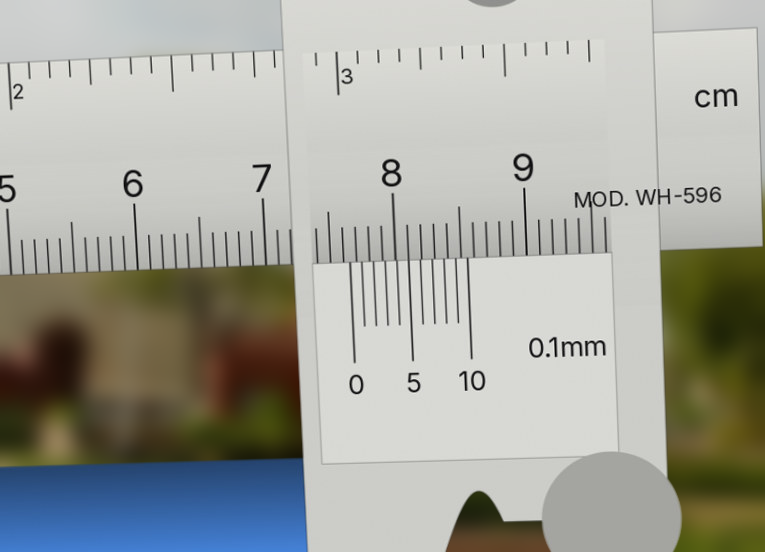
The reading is 76.5
